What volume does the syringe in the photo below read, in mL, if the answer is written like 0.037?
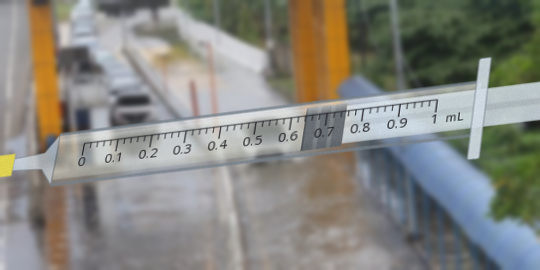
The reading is 0.64
